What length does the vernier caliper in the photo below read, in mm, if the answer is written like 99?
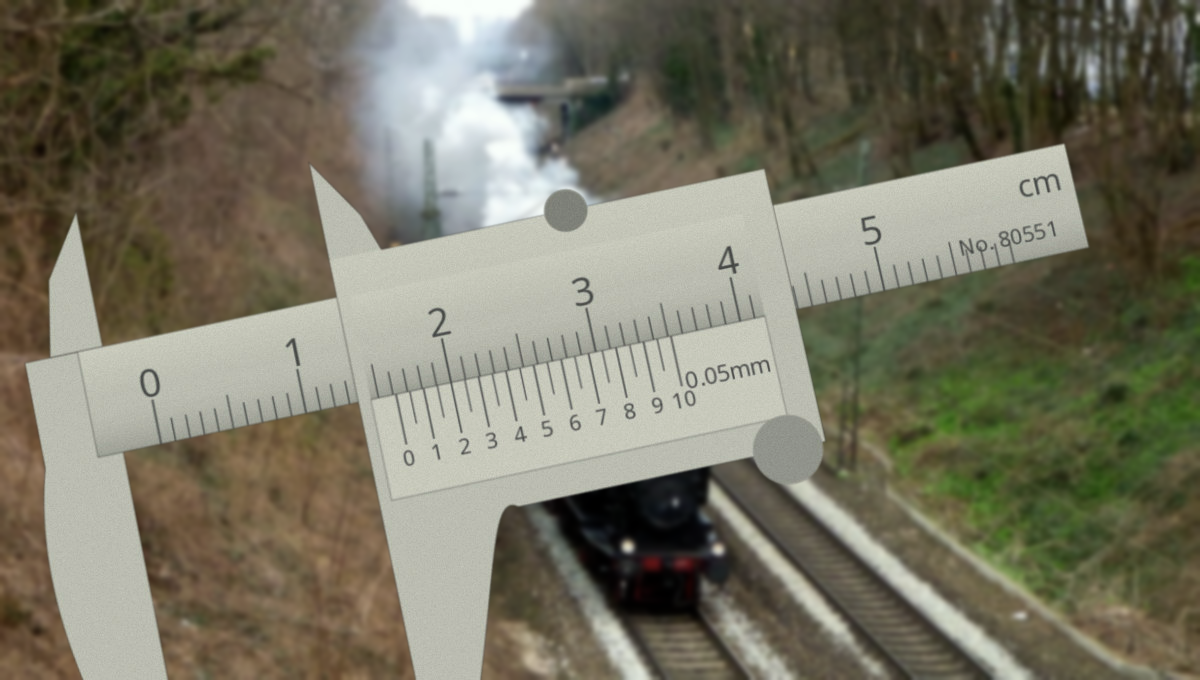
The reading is 16.2
